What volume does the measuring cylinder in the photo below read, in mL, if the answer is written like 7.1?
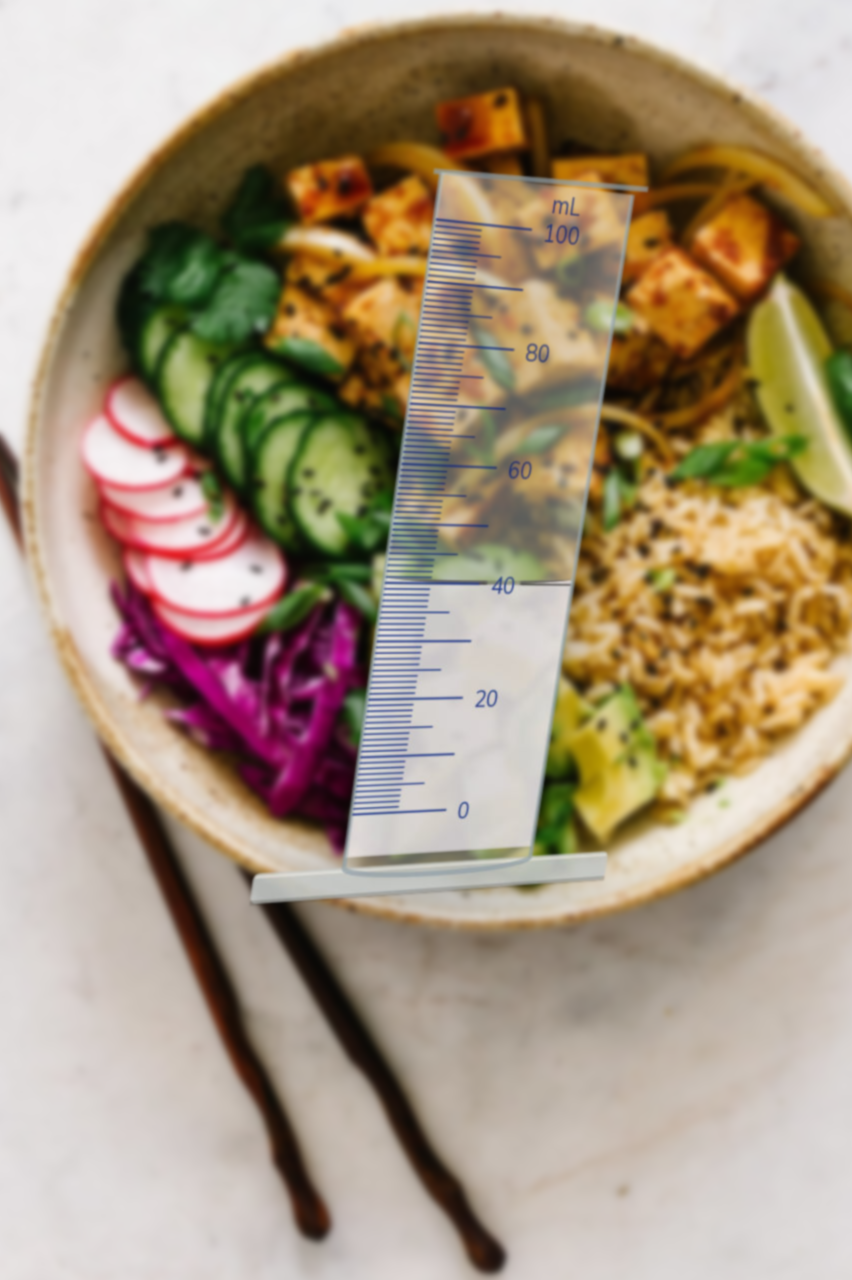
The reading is 40
